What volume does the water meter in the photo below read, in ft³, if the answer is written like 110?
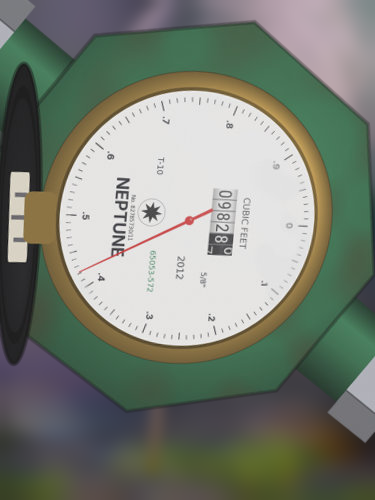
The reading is 98286.42
